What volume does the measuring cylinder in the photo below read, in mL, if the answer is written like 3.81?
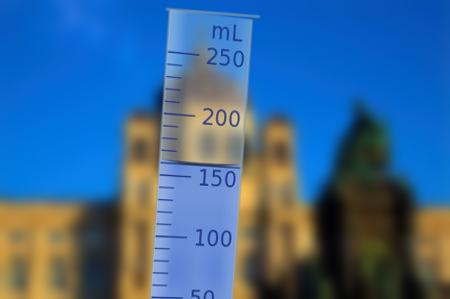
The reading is 160
